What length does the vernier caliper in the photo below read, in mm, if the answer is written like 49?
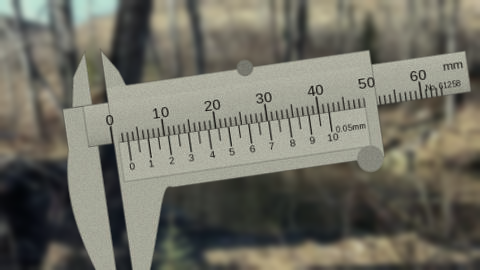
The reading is 3.0
